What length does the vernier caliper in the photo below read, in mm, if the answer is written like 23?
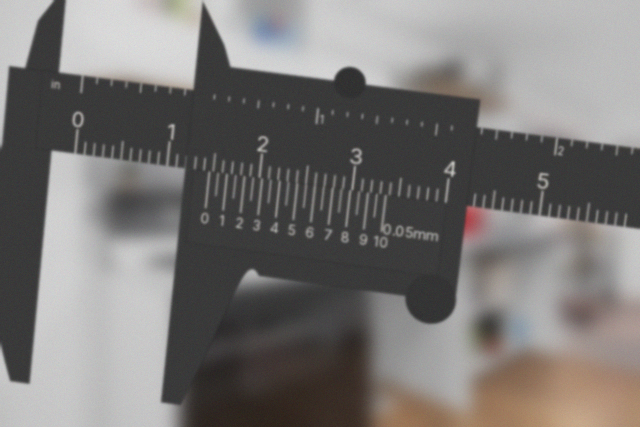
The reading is 14.6
